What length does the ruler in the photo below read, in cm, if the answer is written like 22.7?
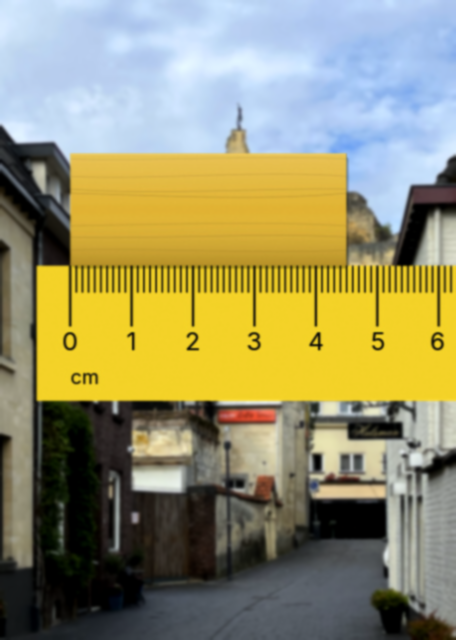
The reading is 4.5
